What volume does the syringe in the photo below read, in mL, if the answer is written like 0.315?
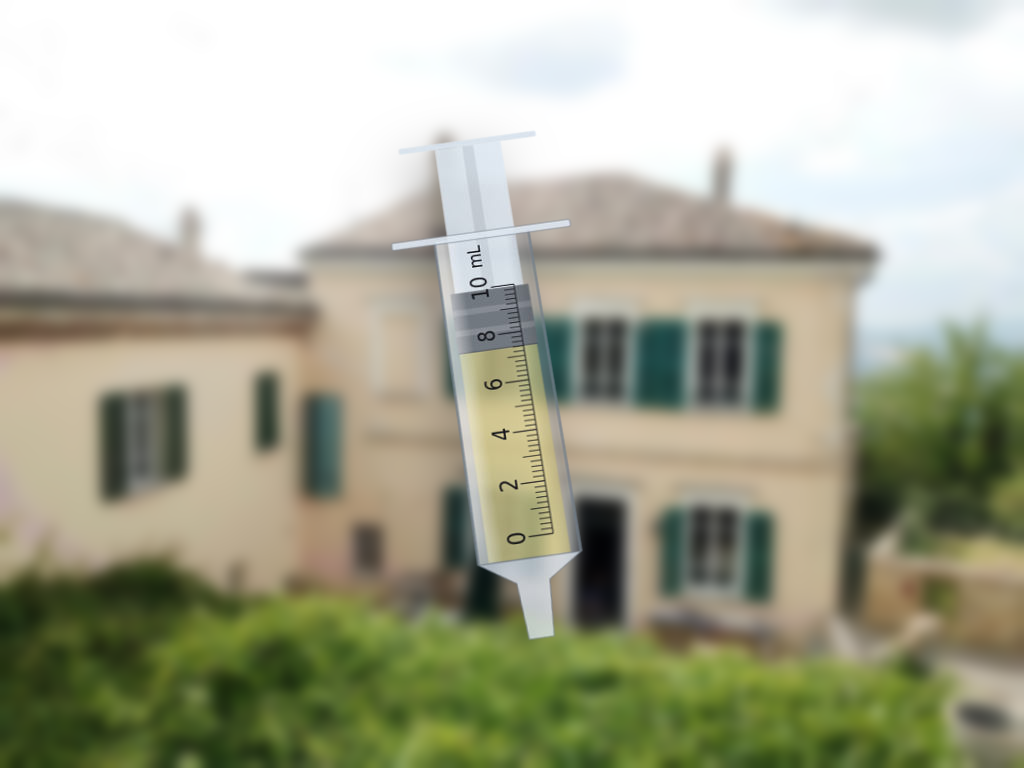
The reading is 7.4
